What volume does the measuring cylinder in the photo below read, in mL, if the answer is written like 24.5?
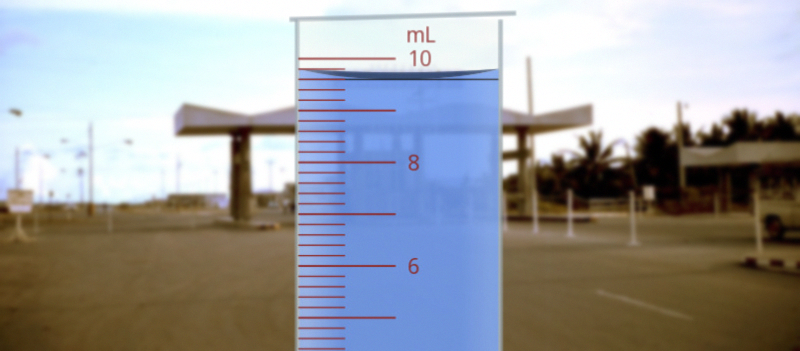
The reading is 9.6
